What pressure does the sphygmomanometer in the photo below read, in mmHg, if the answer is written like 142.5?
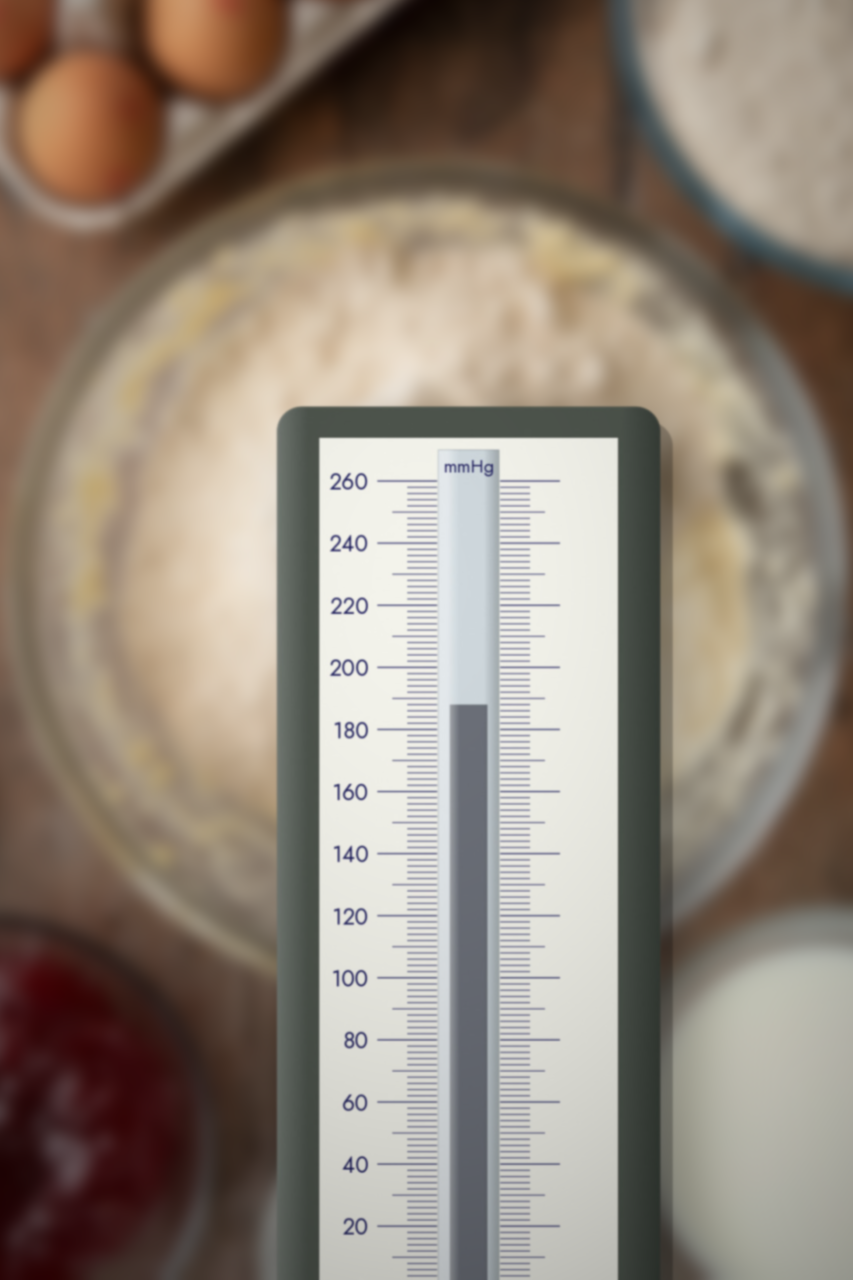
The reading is 188
